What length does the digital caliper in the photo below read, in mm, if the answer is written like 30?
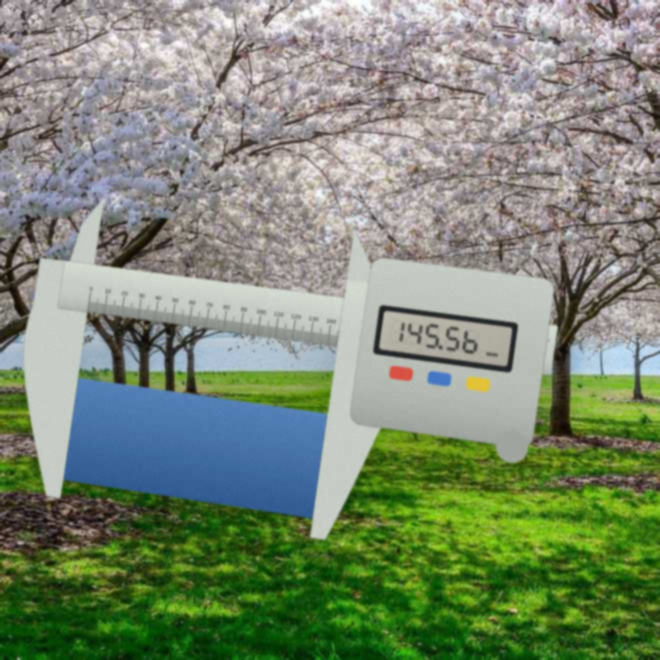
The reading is 145.56
